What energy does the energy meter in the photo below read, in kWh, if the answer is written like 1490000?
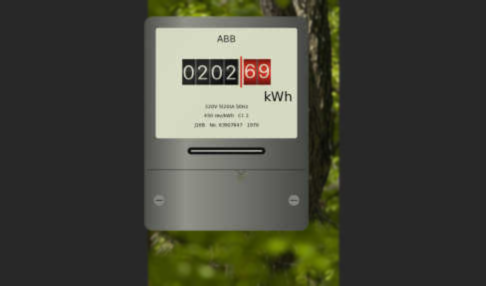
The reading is 202.69
